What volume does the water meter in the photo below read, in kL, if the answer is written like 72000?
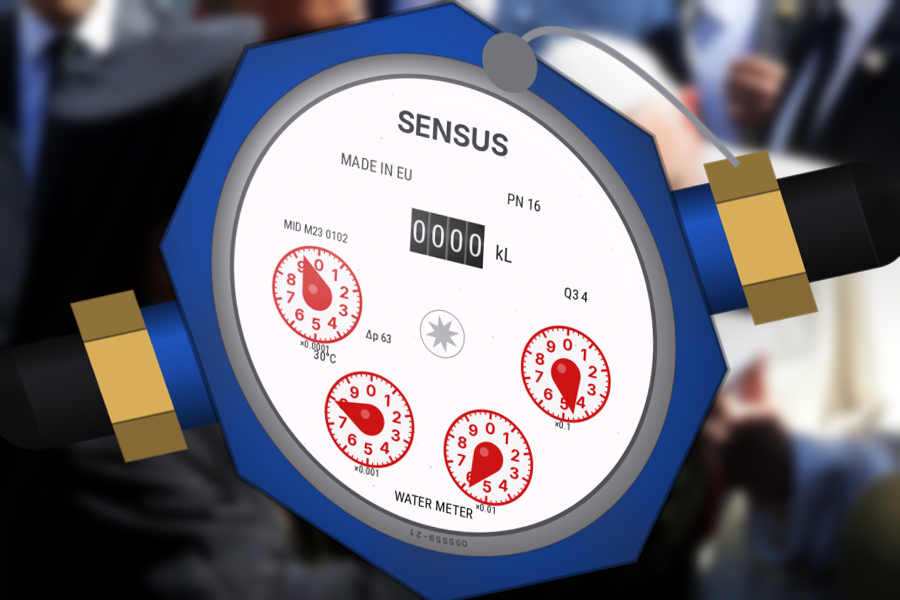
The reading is 0.4579
